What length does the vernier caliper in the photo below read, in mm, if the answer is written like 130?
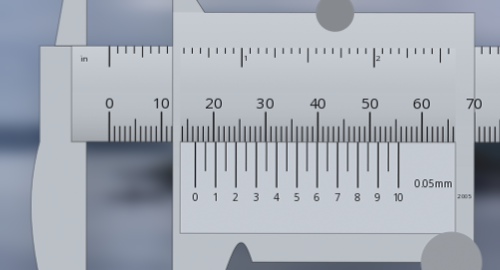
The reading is 16.5
